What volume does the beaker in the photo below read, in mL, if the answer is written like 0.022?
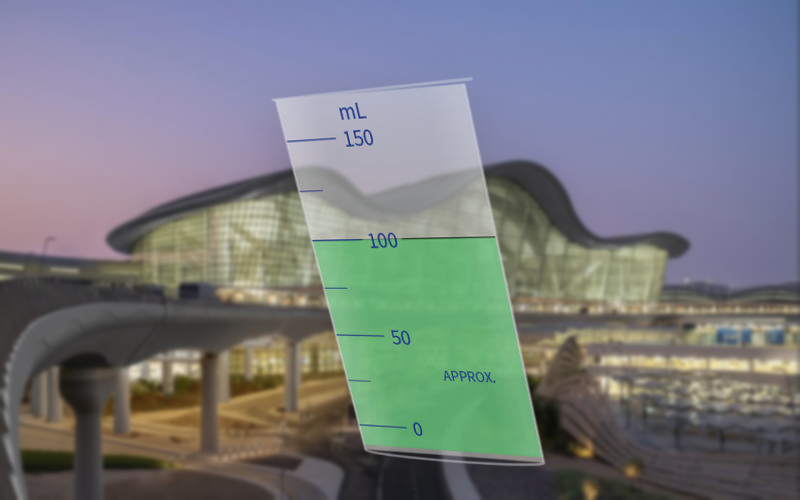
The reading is 100
